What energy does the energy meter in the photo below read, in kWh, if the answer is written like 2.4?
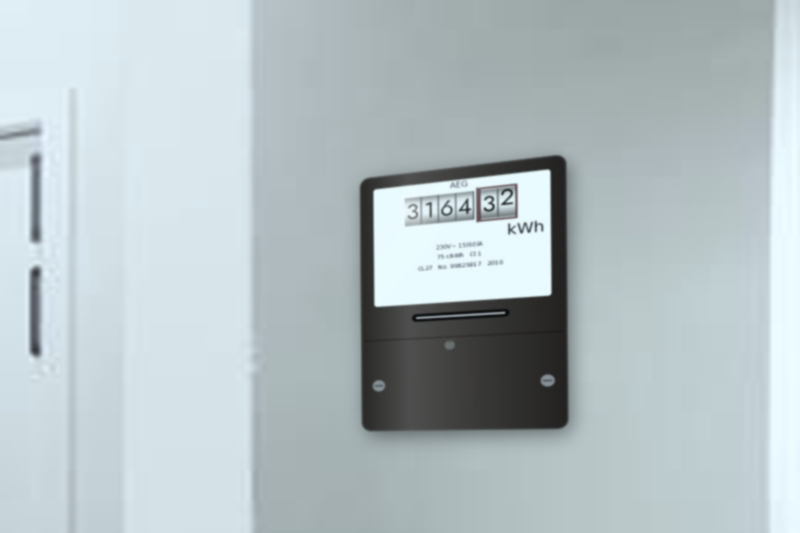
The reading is 3164.32
